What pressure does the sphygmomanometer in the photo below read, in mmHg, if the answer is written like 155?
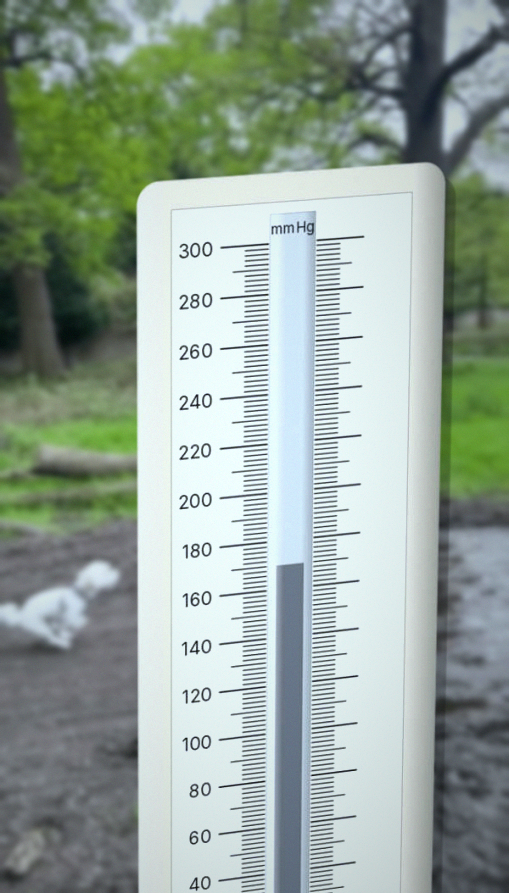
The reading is 170
